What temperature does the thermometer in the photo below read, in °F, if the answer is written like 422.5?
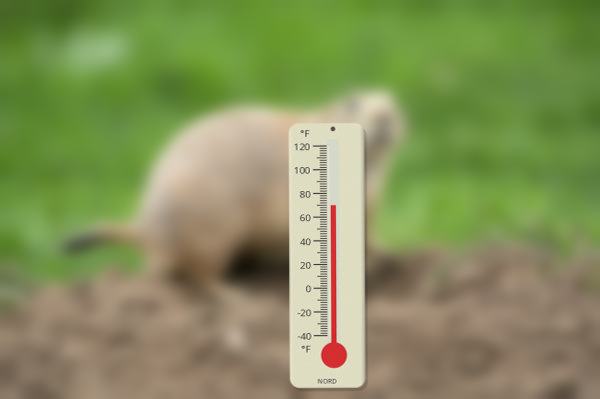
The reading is 70
